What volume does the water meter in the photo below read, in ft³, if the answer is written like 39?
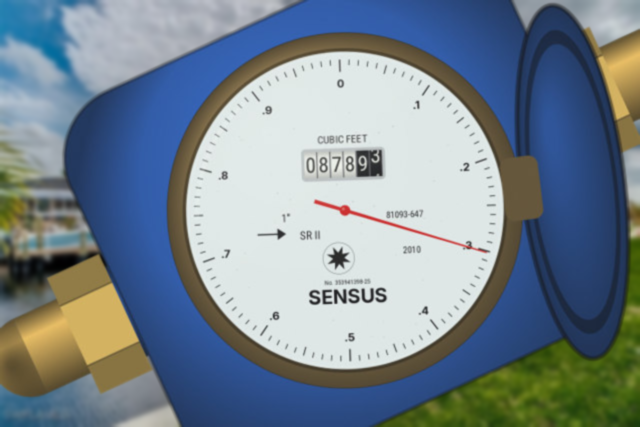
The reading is 87893.30
